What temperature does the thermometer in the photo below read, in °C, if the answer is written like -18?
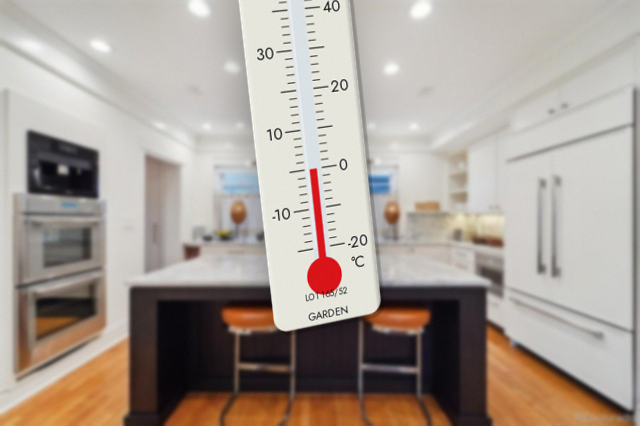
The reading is 0
